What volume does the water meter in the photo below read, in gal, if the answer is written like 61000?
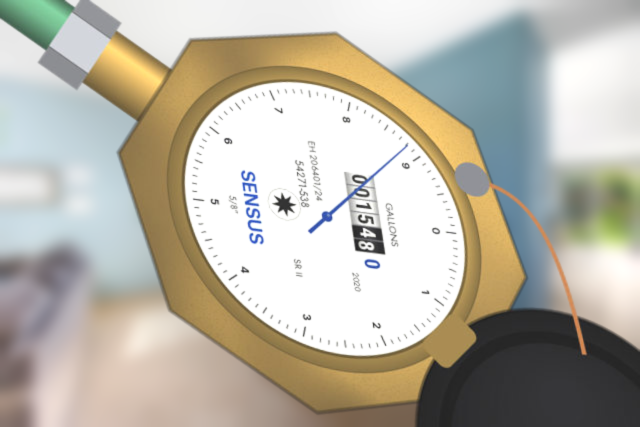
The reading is 15478.8
